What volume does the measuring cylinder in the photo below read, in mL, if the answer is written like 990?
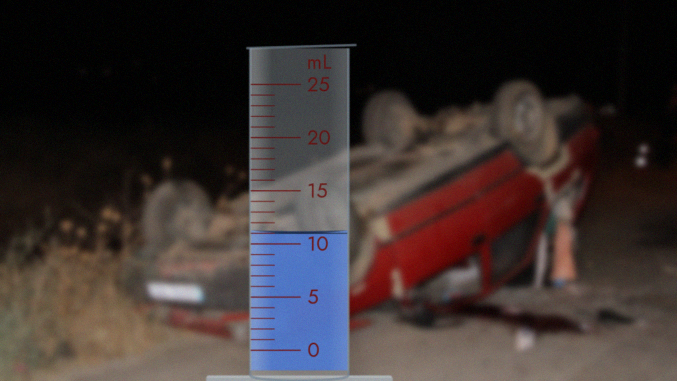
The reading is 11
